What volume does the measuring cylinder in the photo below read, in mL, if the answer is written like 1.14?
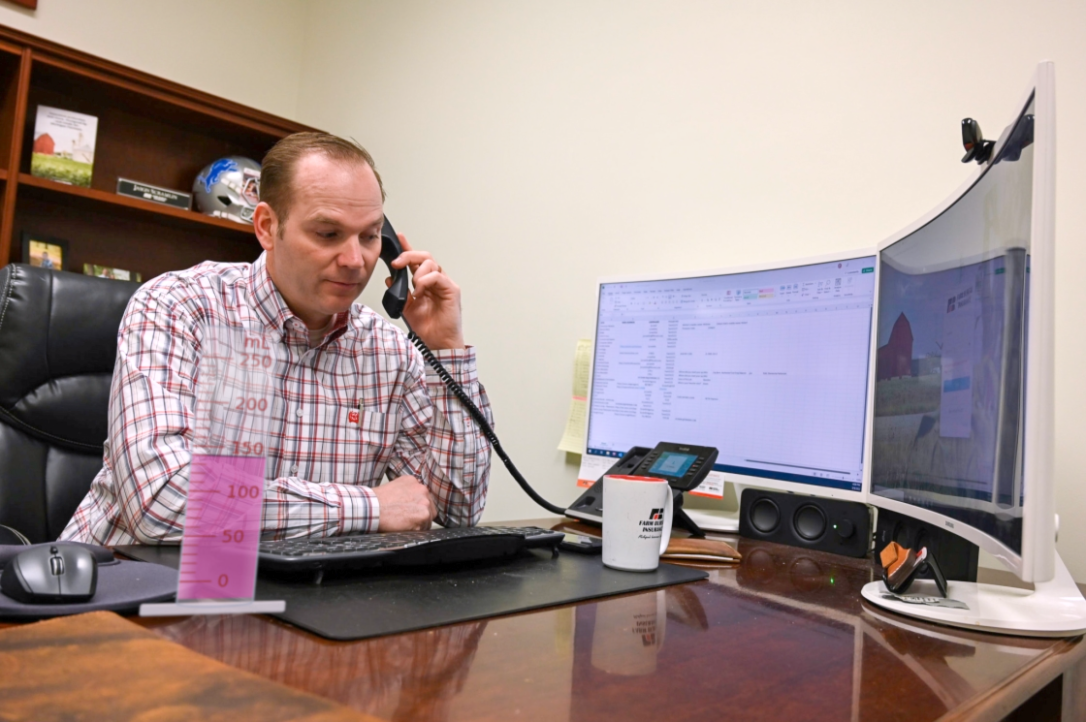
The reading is 140
